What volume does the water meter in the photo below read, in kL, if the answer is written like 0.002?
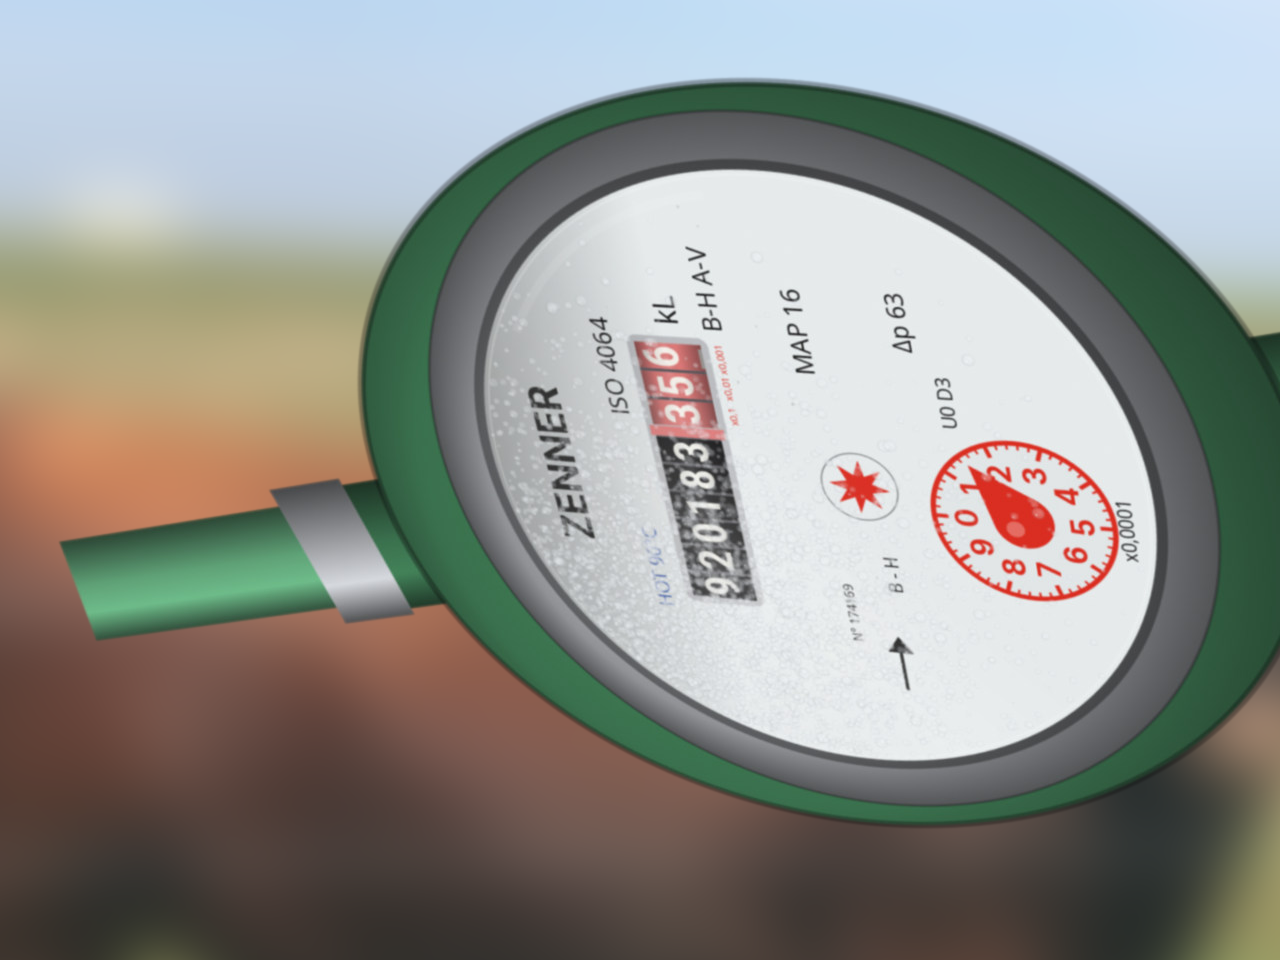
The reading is 920183.3561
